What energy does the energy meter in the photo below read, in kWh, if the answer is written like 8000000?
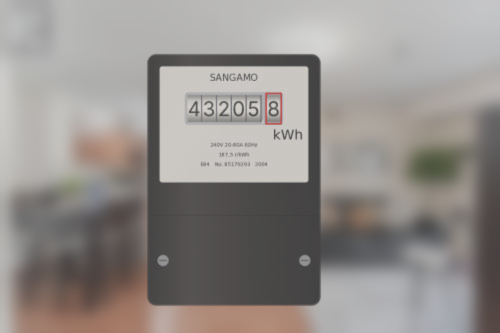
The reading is 43205.8
